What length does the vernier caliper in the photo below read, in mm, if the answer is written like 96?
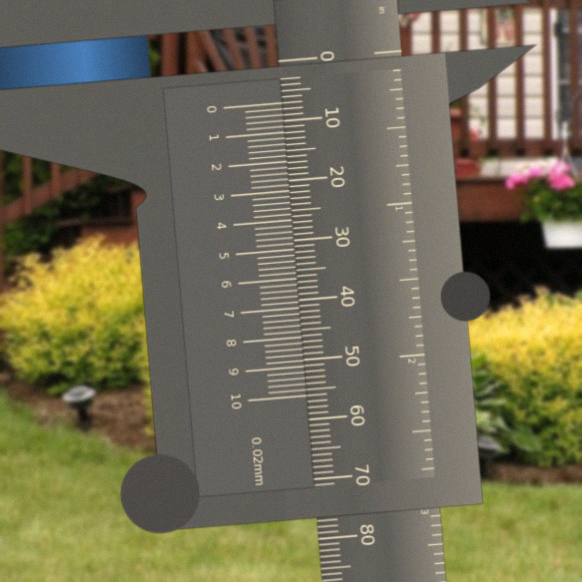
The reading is 7.0
